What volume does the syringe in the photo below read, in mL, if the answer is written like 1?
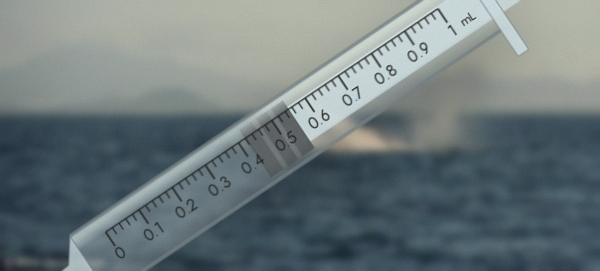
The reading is 0.42
